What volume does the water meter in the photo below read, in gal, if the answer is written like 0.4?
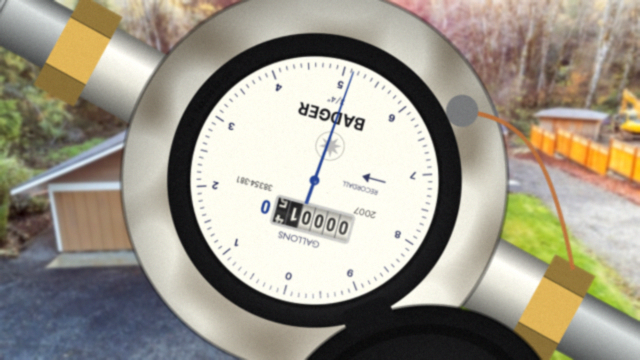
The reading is 145.1
